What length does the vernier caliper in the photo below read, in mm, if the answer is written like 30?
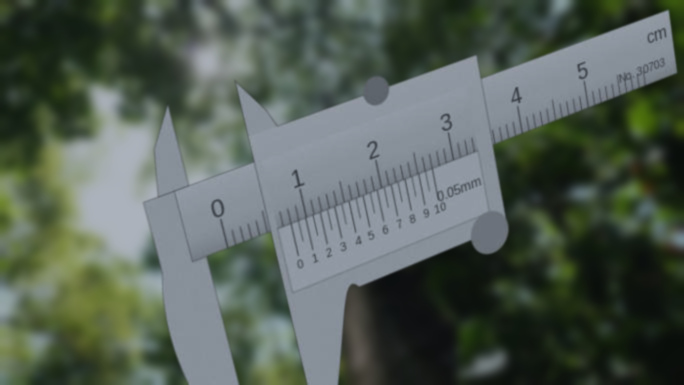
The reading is 8.0
